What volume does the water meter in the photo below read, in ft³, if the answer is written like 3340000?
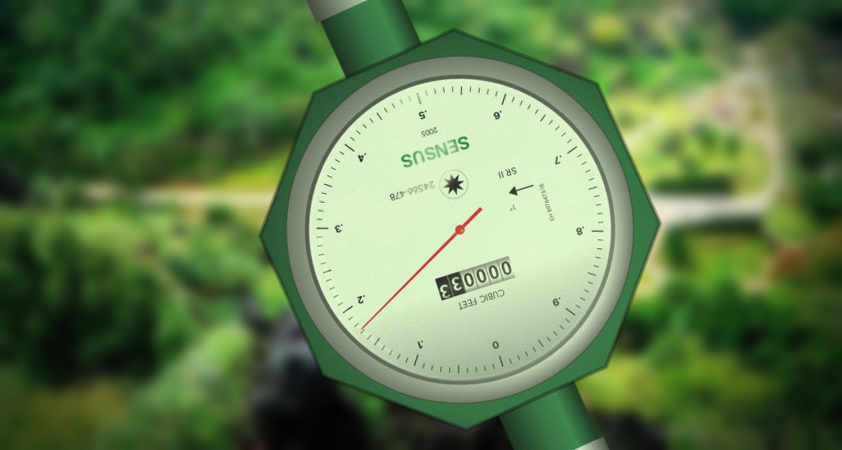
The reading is 33.17
